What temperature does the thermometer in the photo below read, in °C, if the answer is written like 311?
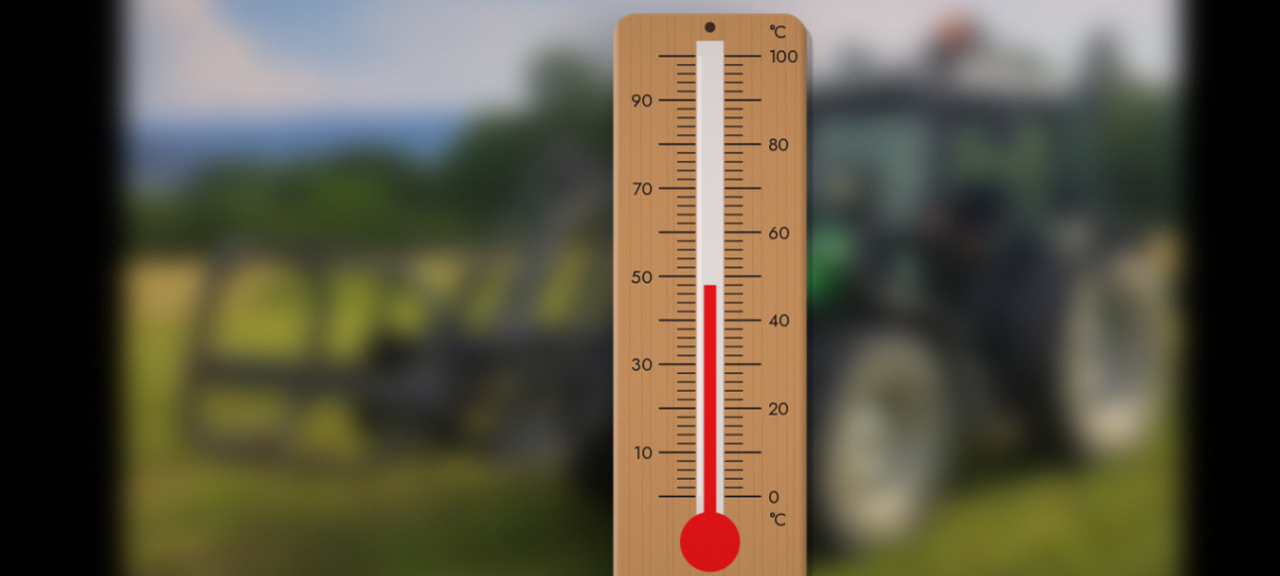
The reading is 48
